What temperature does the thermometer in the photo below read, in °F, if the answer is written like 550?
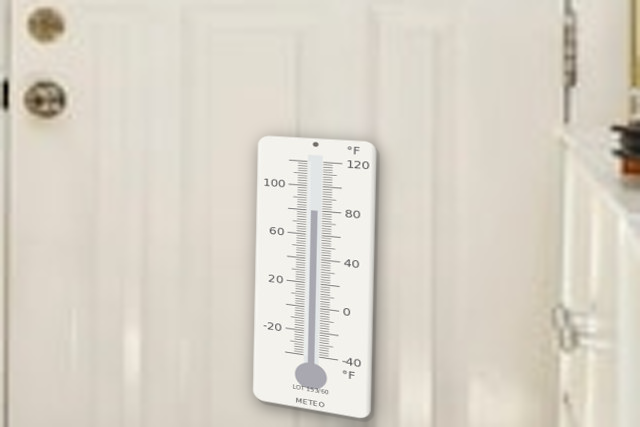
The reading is 80
